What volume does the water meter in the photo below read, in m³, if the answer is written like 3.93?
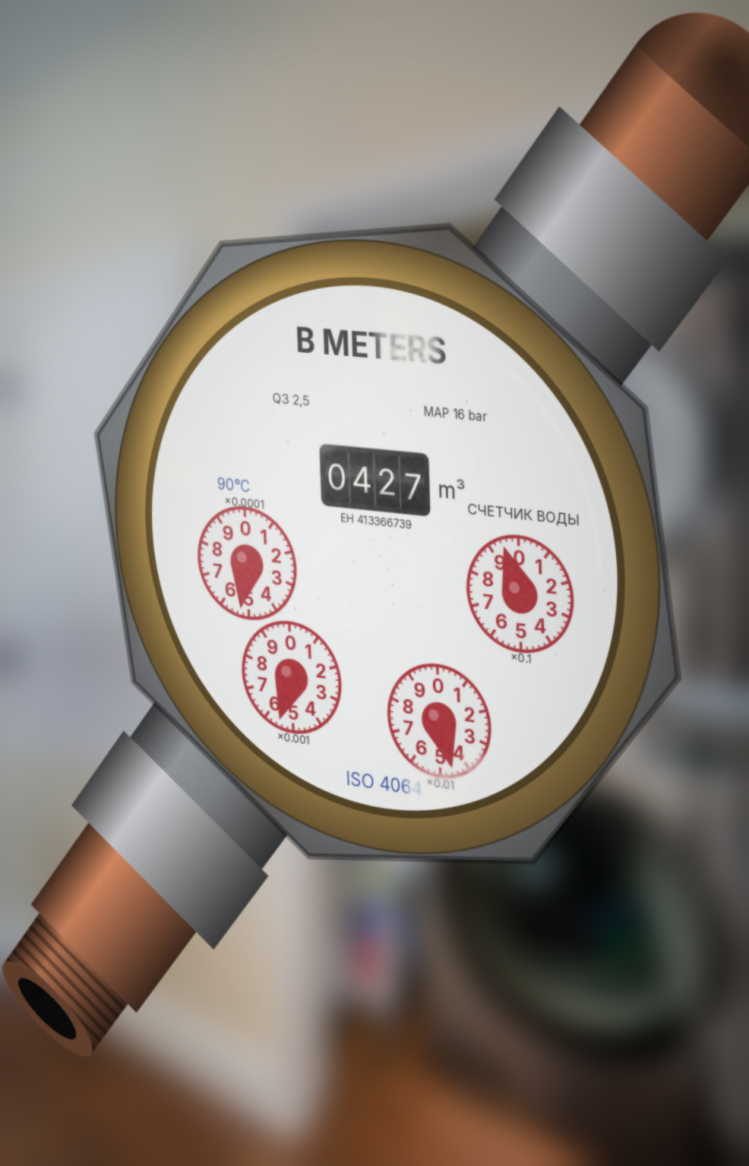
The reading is 426.9455
